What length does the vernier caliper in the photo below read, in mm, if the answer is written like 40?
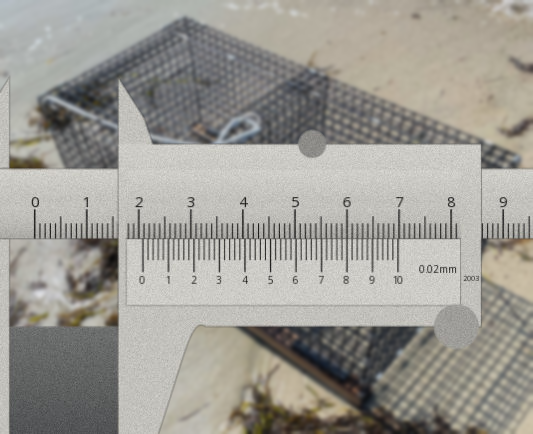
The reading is 20.8
